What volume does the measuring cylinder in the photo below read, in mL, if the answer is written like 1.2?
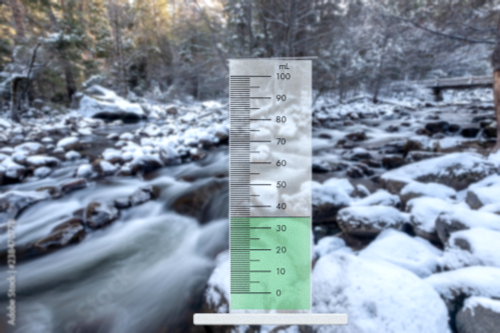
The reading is 35
